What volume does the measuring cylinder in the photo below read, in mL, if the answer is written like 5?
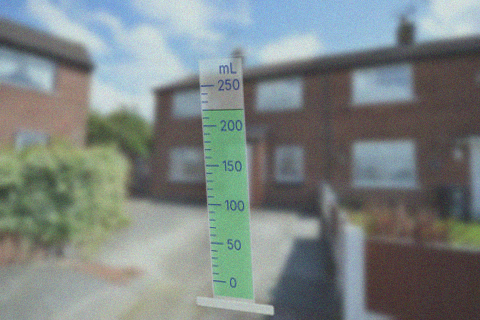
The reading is 220
